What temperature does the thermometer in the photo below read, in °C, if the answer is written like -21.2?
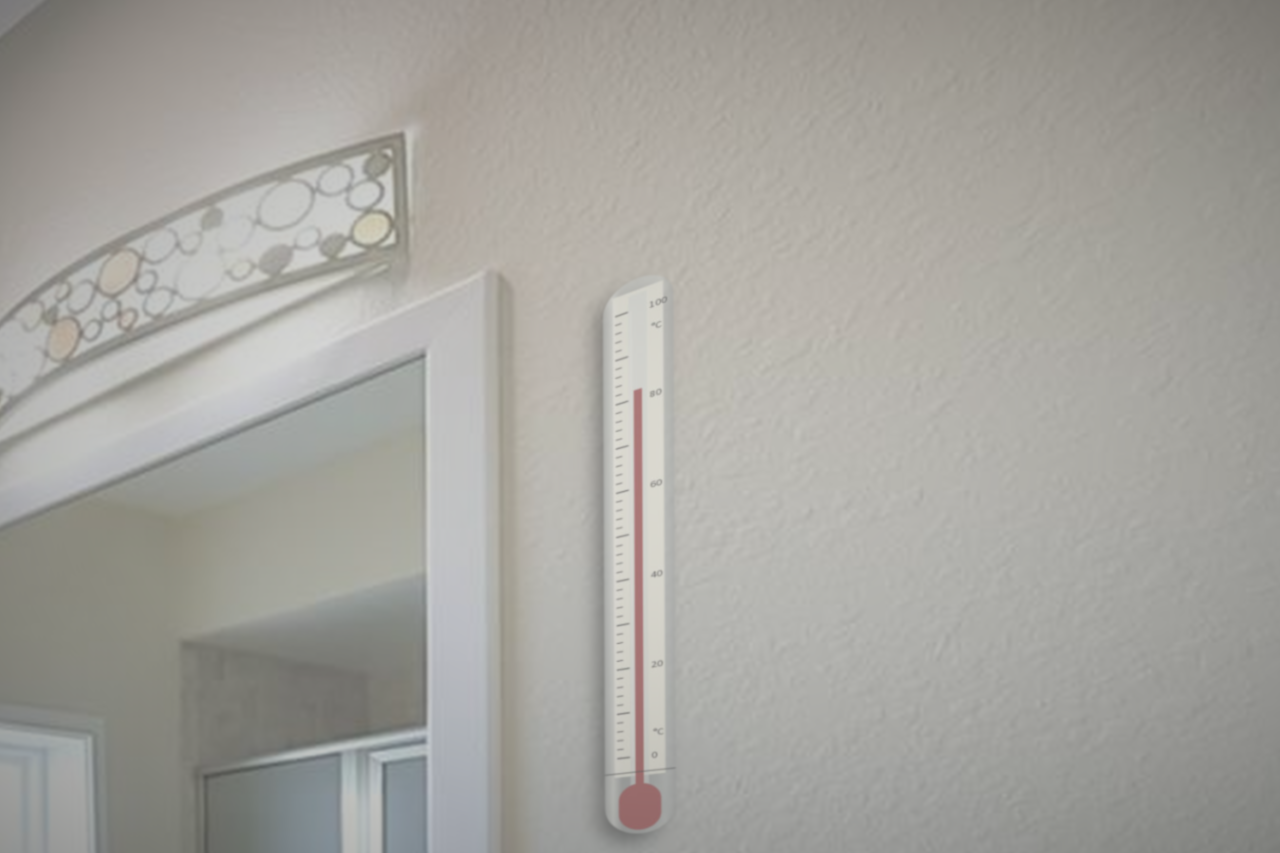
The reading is 82
